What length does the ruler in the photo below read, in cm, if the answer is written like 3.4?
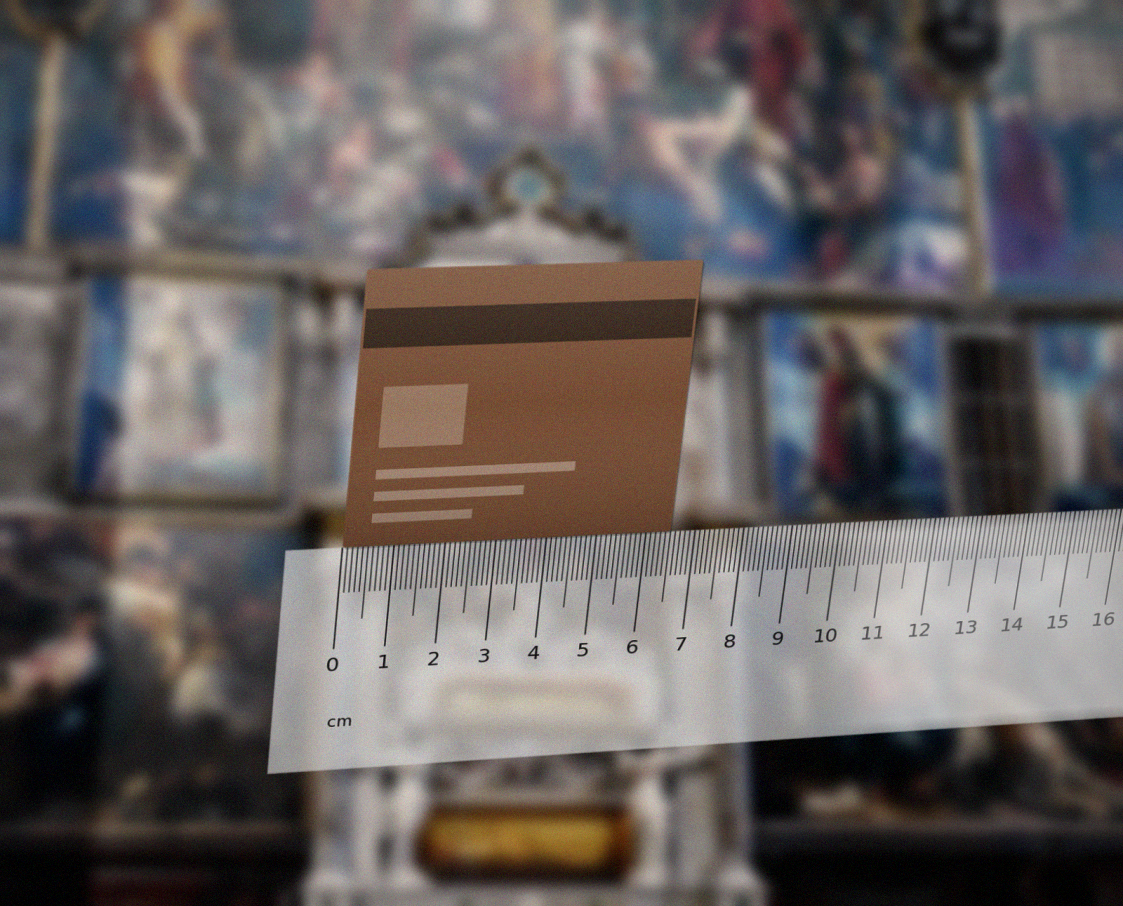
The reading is 6.5
